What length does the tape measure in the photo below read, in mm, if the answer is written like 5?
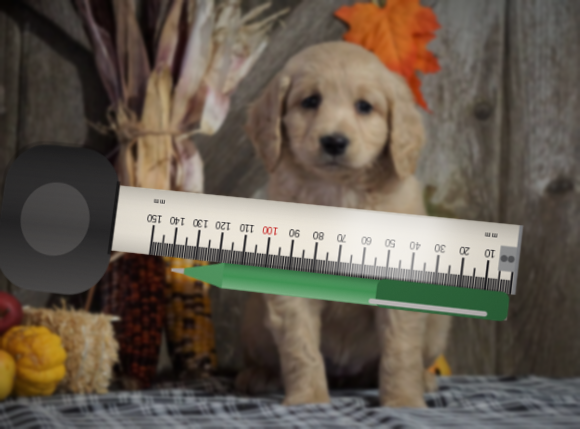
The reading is 140
